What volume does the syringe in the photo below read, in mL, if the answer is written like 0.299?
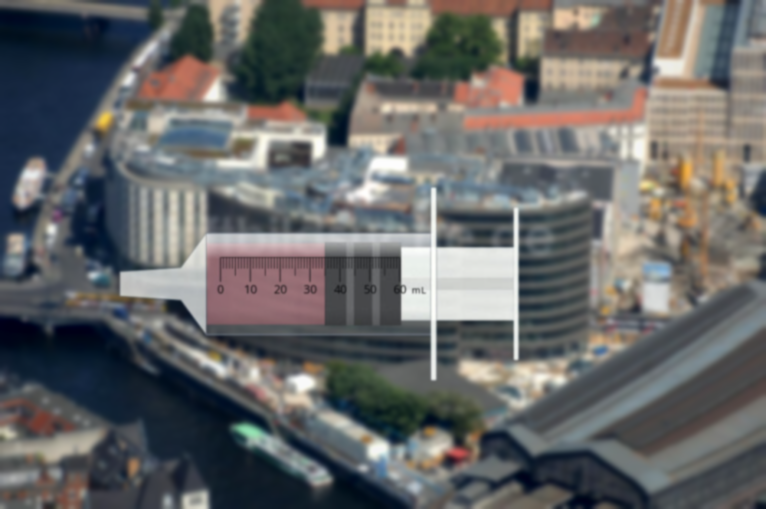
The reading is 35
